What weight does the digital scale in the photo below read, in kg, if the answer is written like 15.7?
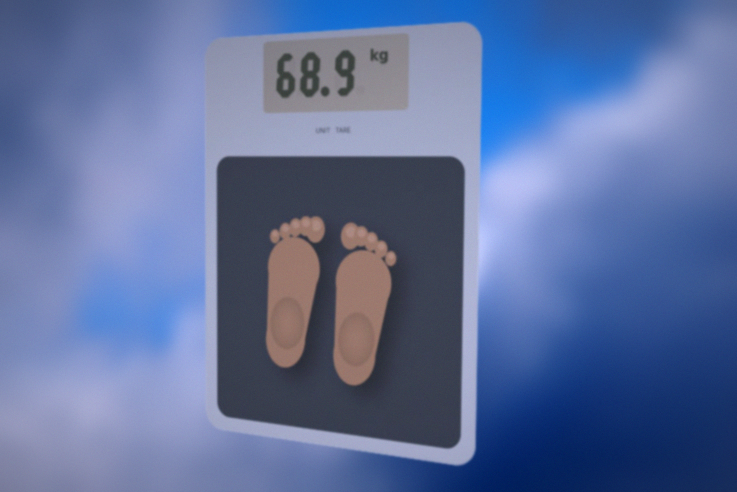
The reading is 68.9
